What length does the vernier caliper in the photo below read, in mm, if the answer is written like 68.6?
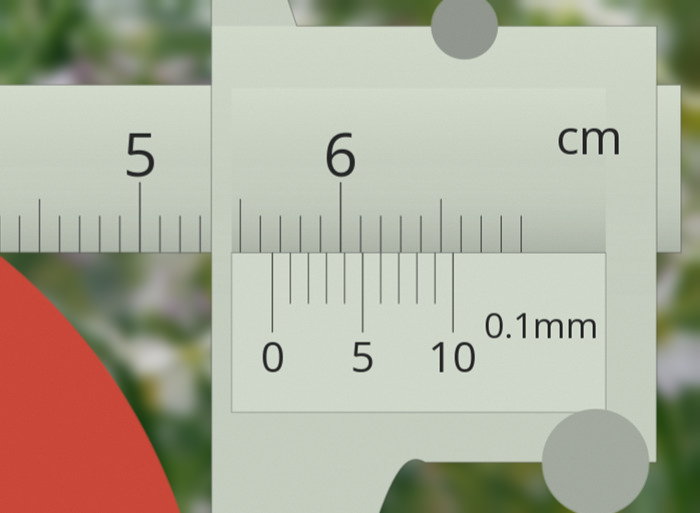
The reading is 56.6
